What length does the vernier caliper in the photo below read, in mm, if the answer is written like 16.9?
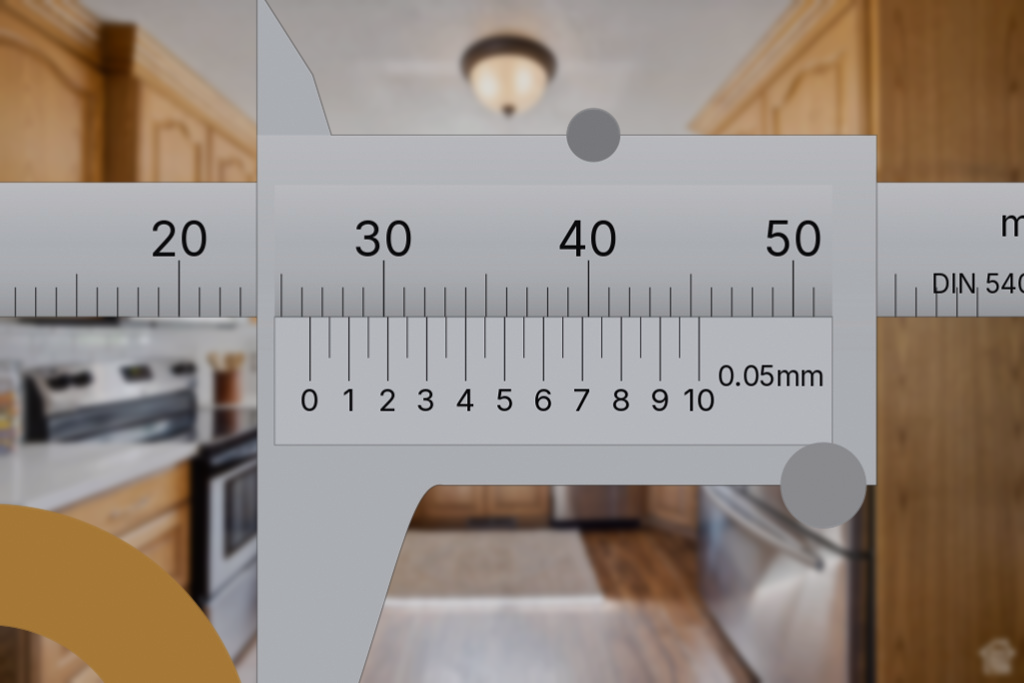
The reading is 26.4
